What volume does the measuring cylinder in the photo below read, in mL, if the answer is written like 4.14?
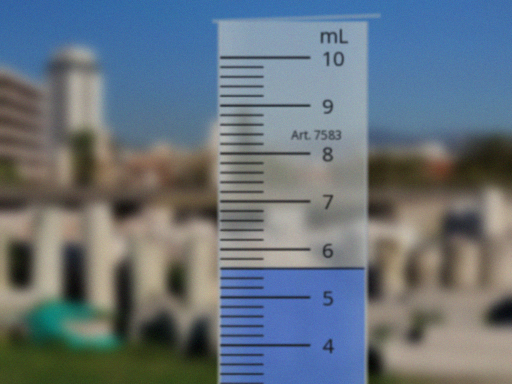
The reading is 5.6
